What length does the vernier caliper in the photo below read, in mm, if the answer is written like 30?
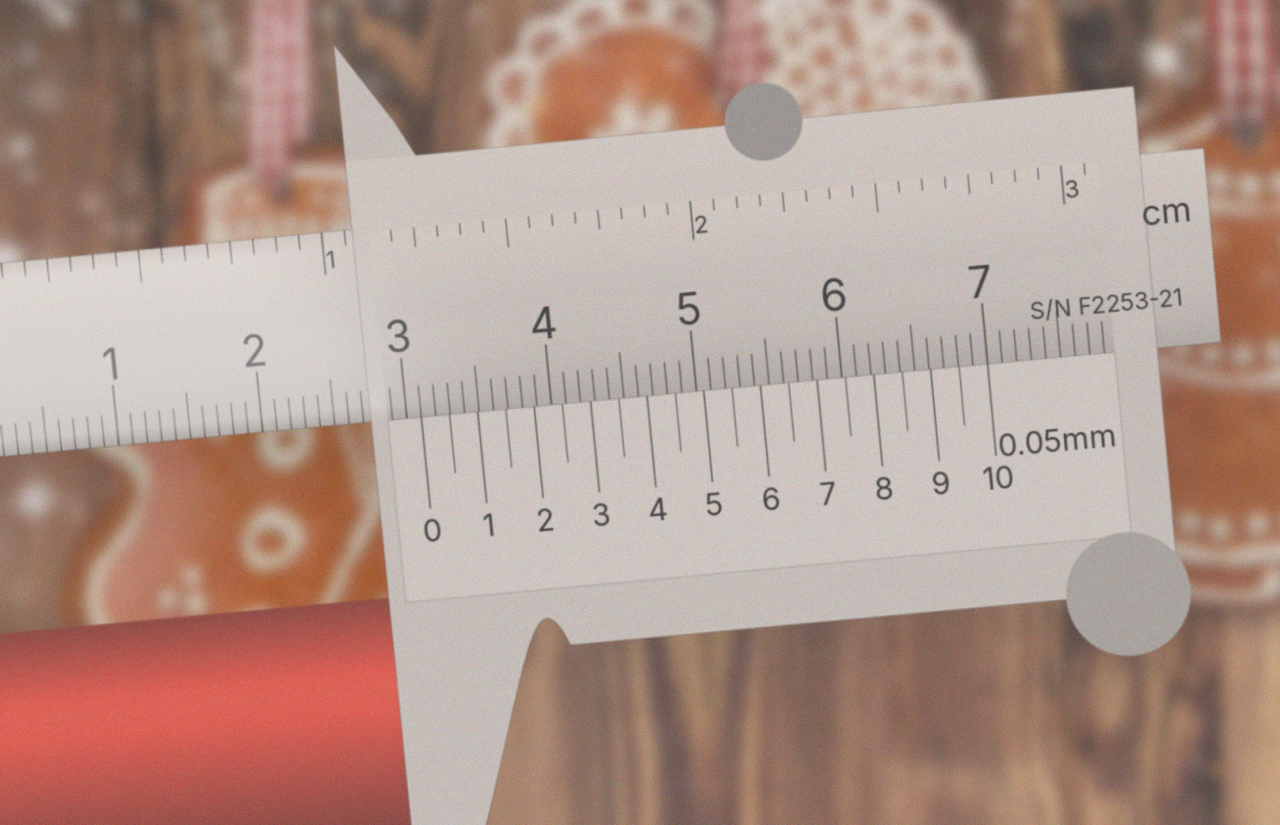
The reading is 31.0
